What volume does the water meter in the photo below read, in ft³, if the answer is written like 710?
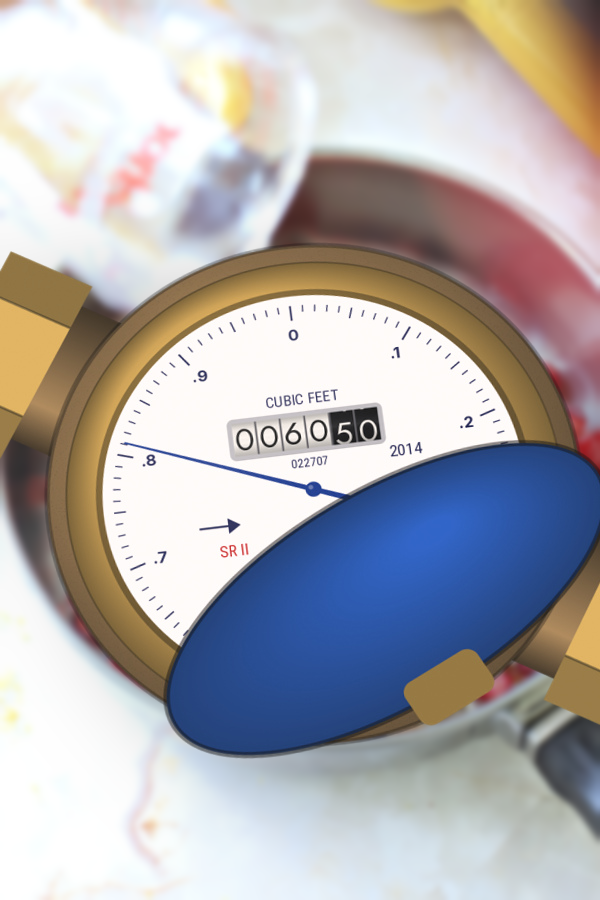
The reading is 6049.81
